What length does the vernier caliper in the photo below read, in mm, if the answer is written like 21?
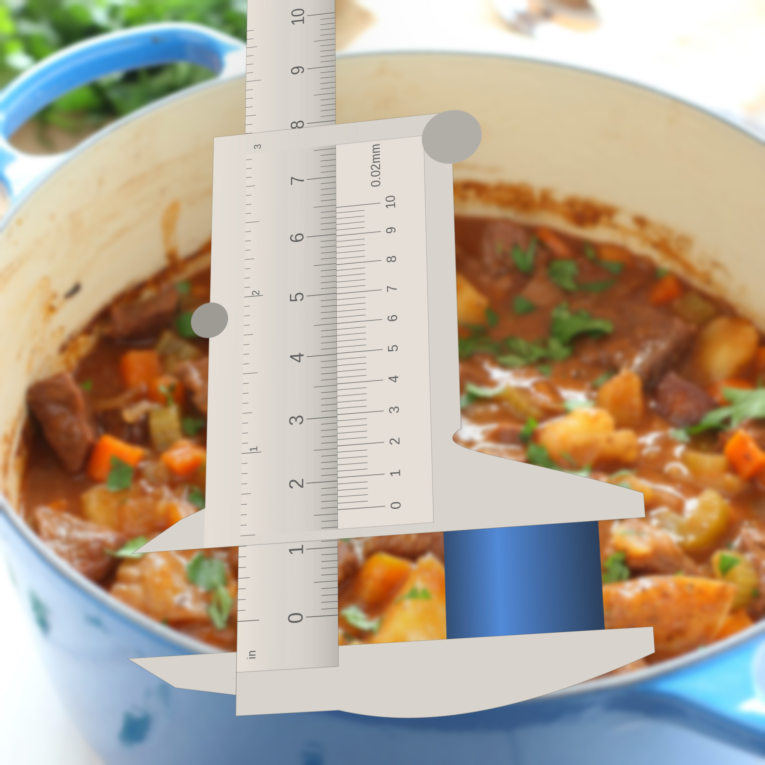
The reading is 15.6
